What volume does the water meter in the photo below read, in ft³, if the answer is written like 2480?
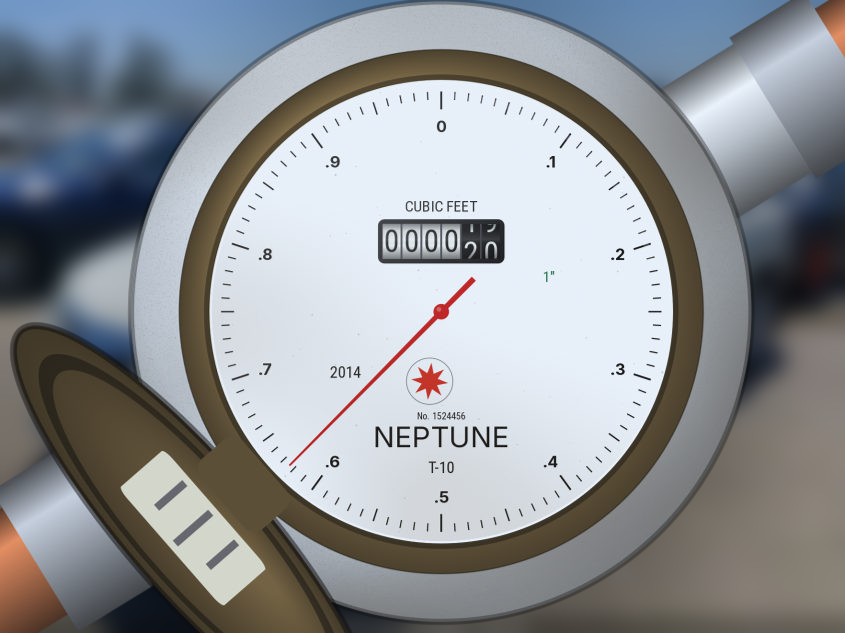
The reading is 19.62
